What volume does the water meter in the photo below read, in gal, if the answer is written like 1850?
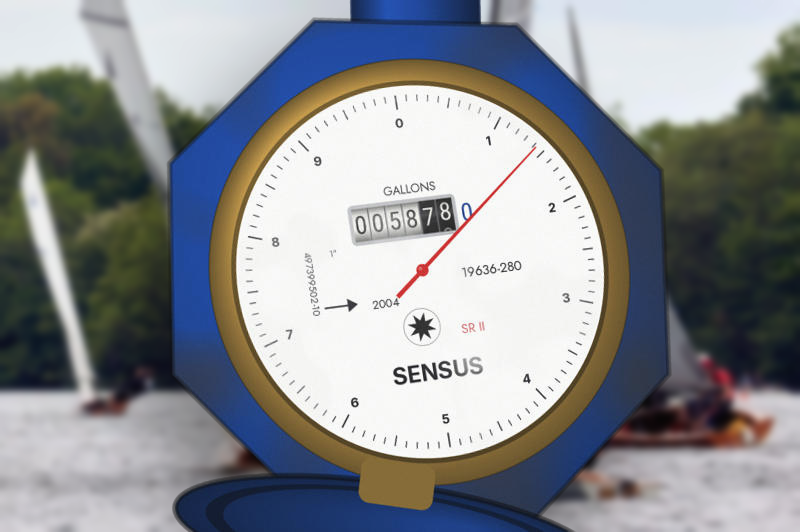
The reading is 58781.4
